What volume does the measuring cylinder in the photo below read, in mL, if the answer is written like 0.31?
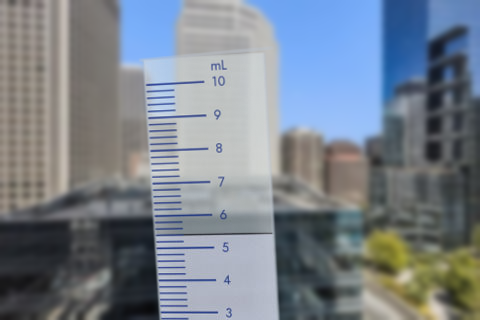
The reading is 5.4
